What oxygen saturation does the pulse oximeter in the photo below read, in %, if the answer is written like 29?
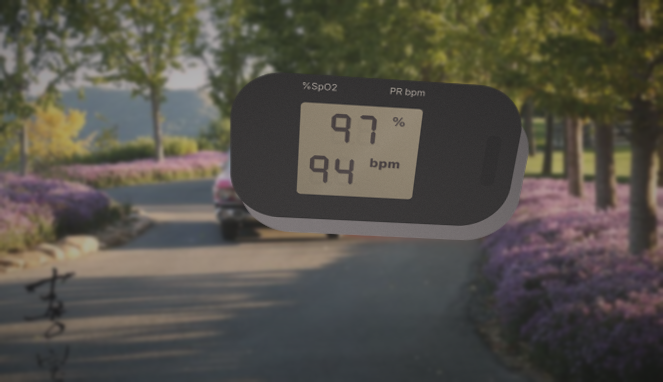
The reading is 97
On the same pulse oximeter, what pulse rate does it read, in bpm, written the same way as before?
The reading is 94
